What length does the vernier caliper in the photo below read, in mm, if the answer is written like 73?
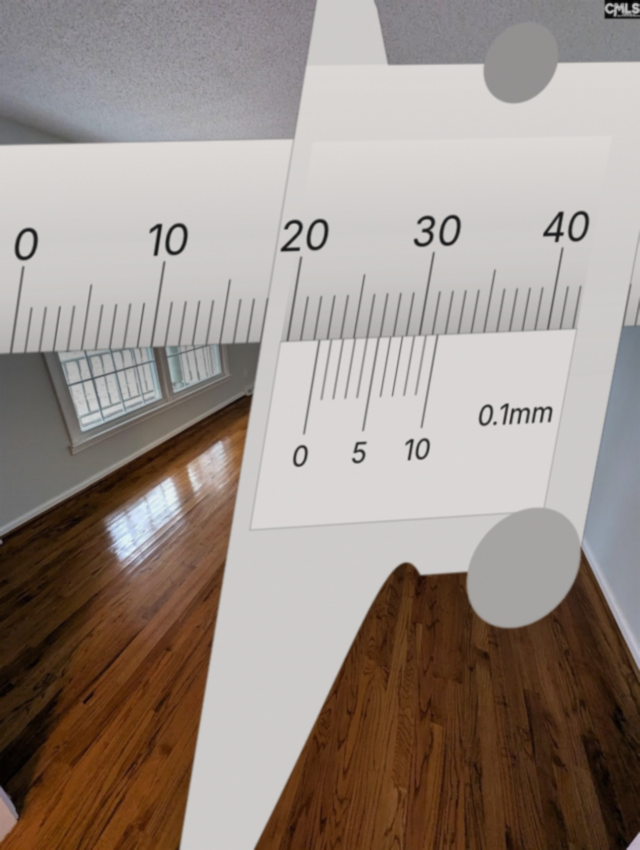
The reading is 22.4
